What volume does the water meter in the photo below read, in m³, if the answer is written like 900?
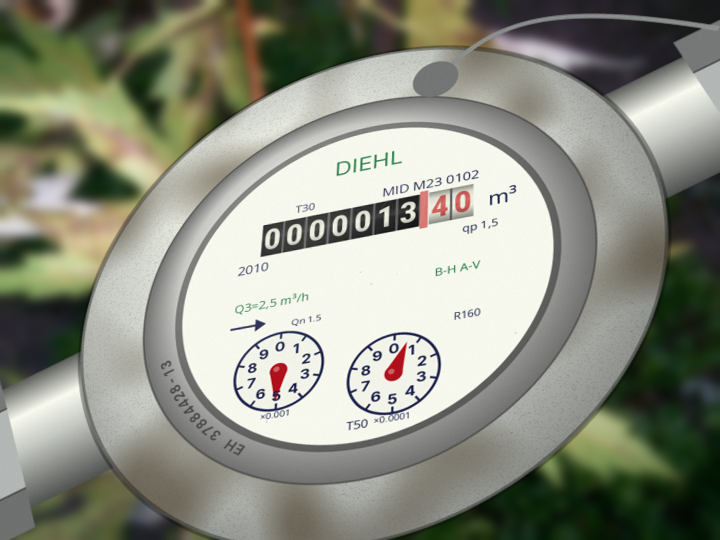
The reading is 13.4050
